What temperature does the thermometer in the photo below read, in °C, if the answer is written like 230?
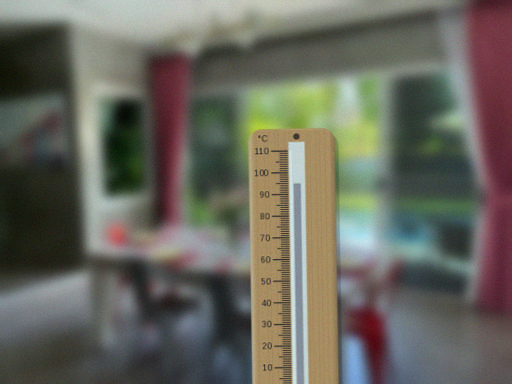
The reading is 95
